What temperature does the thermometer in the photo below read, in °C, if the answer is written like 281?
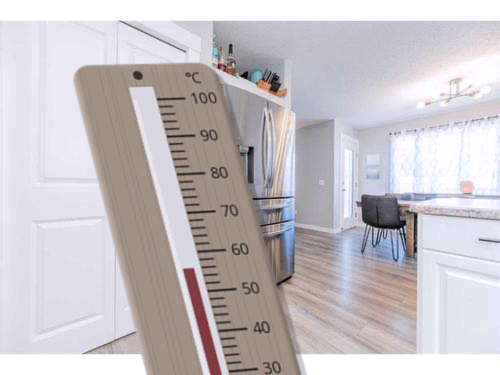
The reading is 56
